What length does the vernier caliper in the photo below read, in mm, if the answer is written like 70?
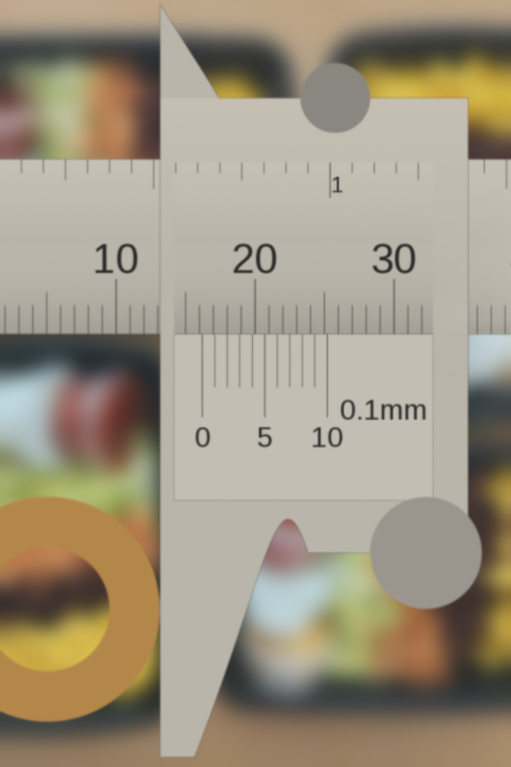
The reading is 16.2
